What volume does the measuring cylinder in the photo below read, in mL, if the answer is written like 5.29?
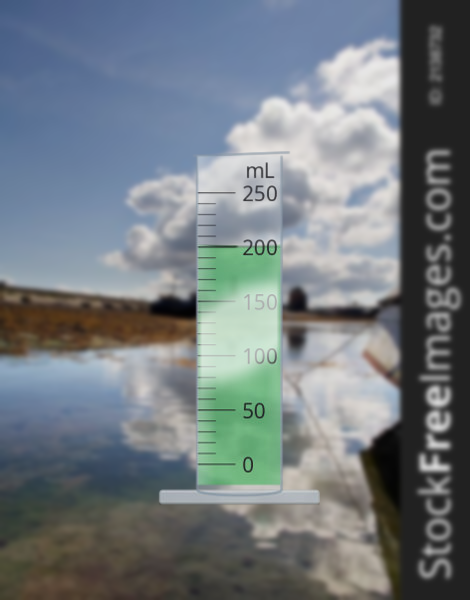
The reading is 200
